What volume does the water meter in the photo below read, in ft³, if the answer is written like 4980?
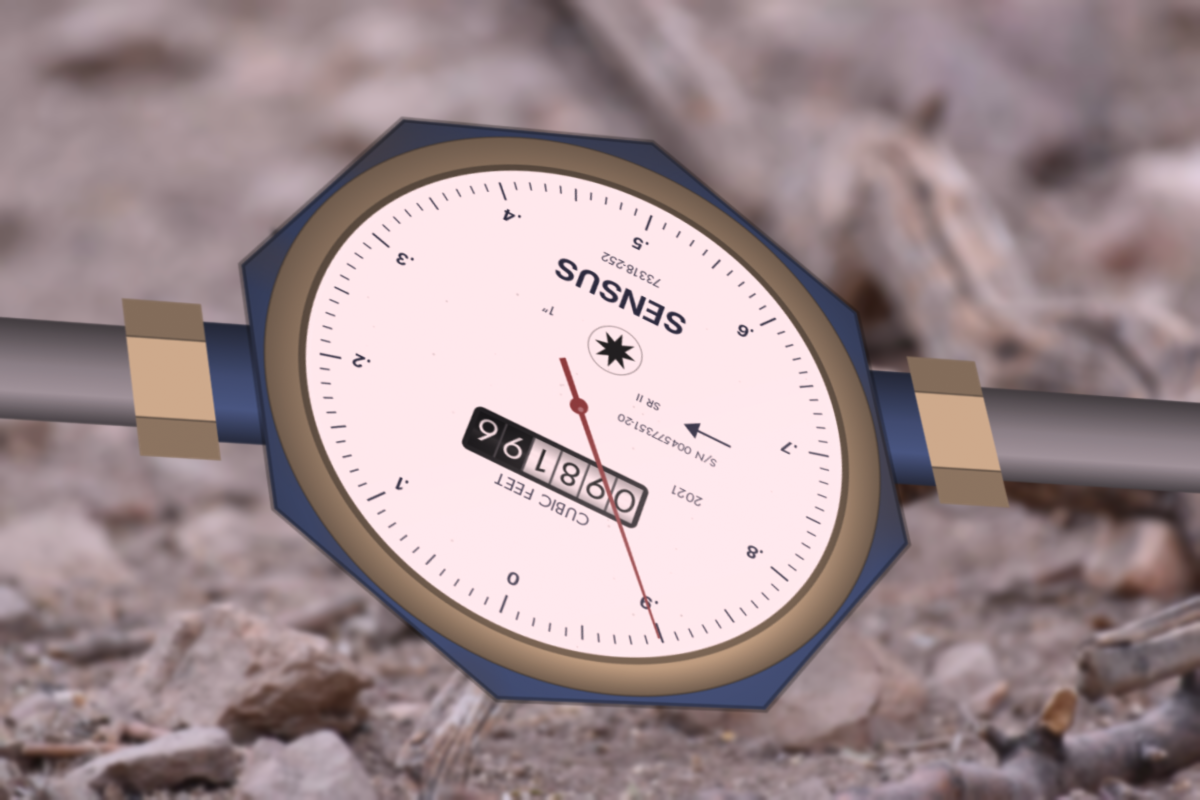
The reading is 98195.90
